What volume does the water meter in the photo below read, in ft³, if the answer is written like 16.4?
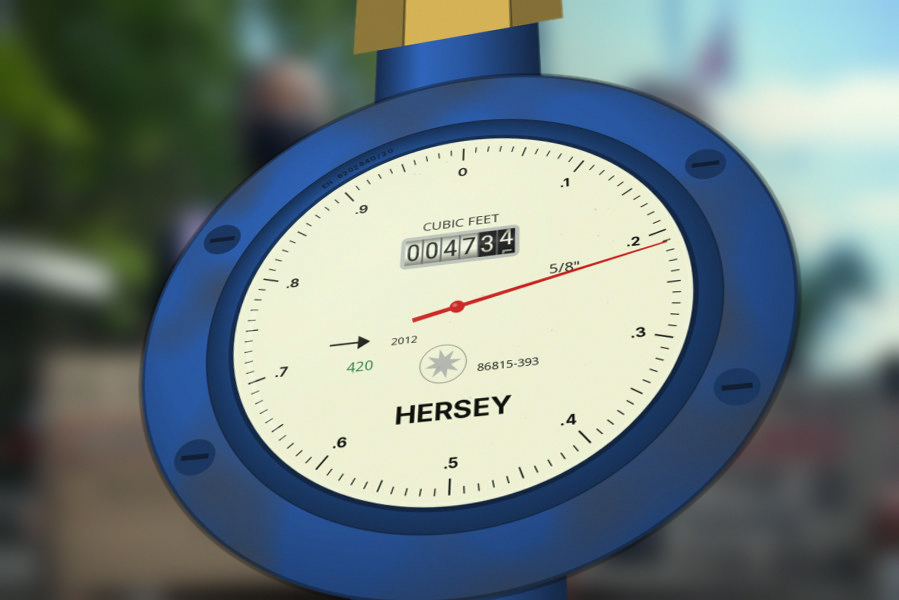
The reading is 4734.21
